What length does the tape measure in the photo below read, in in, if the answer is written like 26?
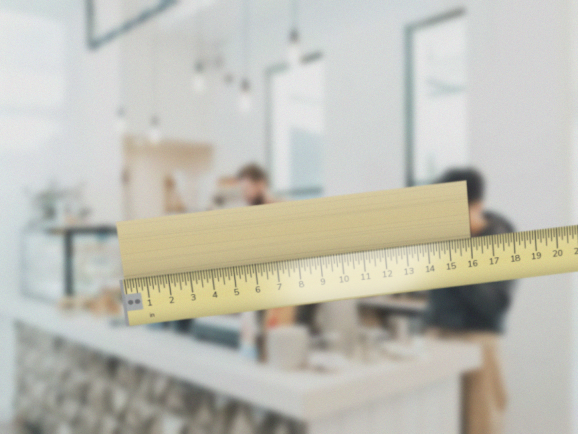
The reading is 16
